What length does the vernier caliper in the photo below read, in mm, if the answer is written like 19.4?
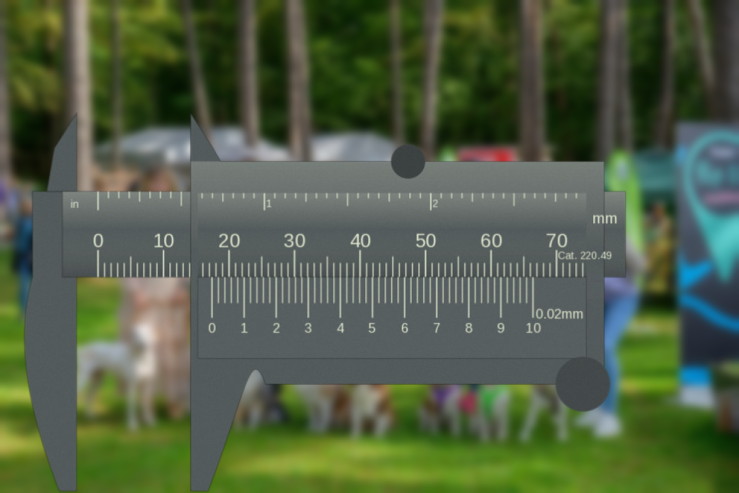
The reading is 17.4
